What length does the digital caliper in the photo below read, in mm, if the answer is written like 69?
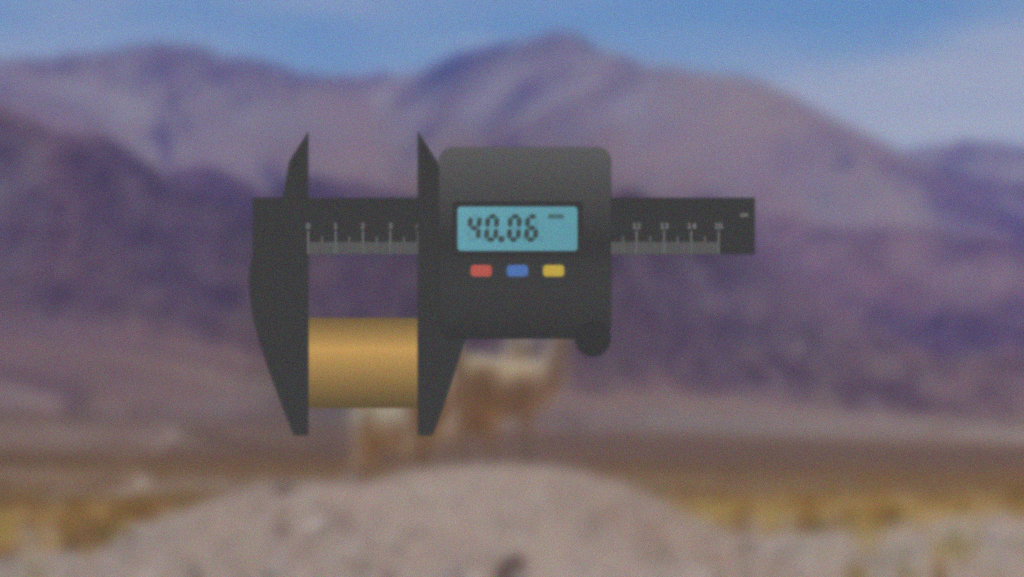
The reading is 40.06
